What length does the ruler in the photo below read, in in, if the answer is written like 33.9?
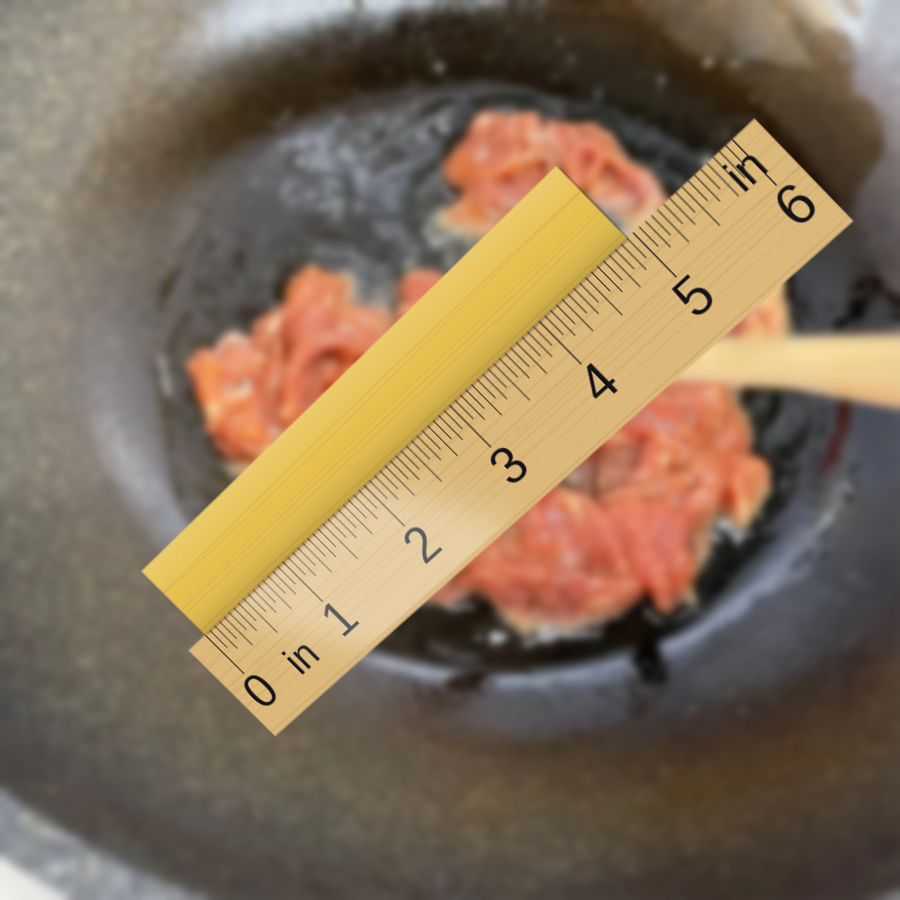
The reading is 4.9375
